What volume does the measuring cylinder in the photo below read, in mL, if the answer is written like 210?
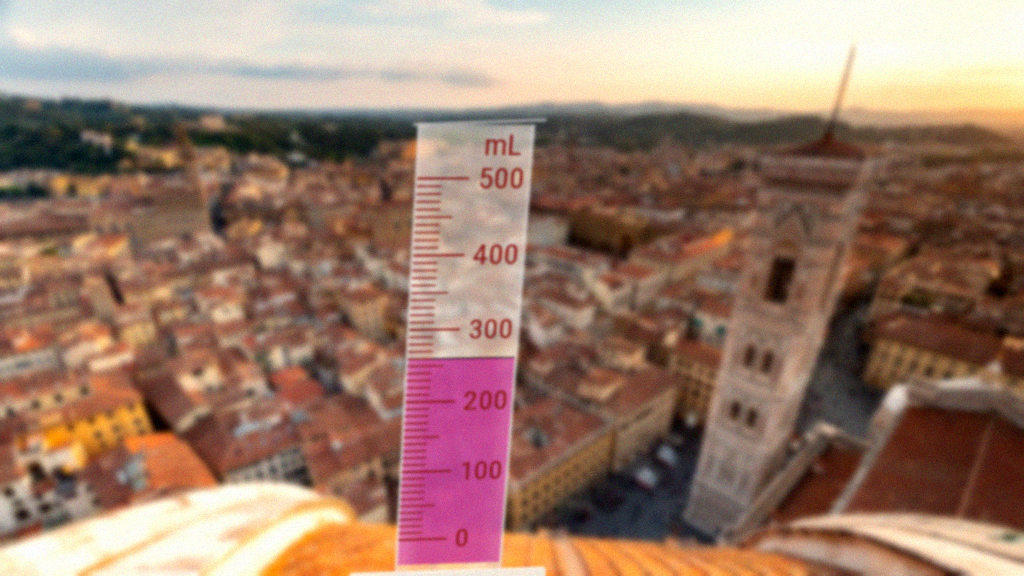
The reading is 260
